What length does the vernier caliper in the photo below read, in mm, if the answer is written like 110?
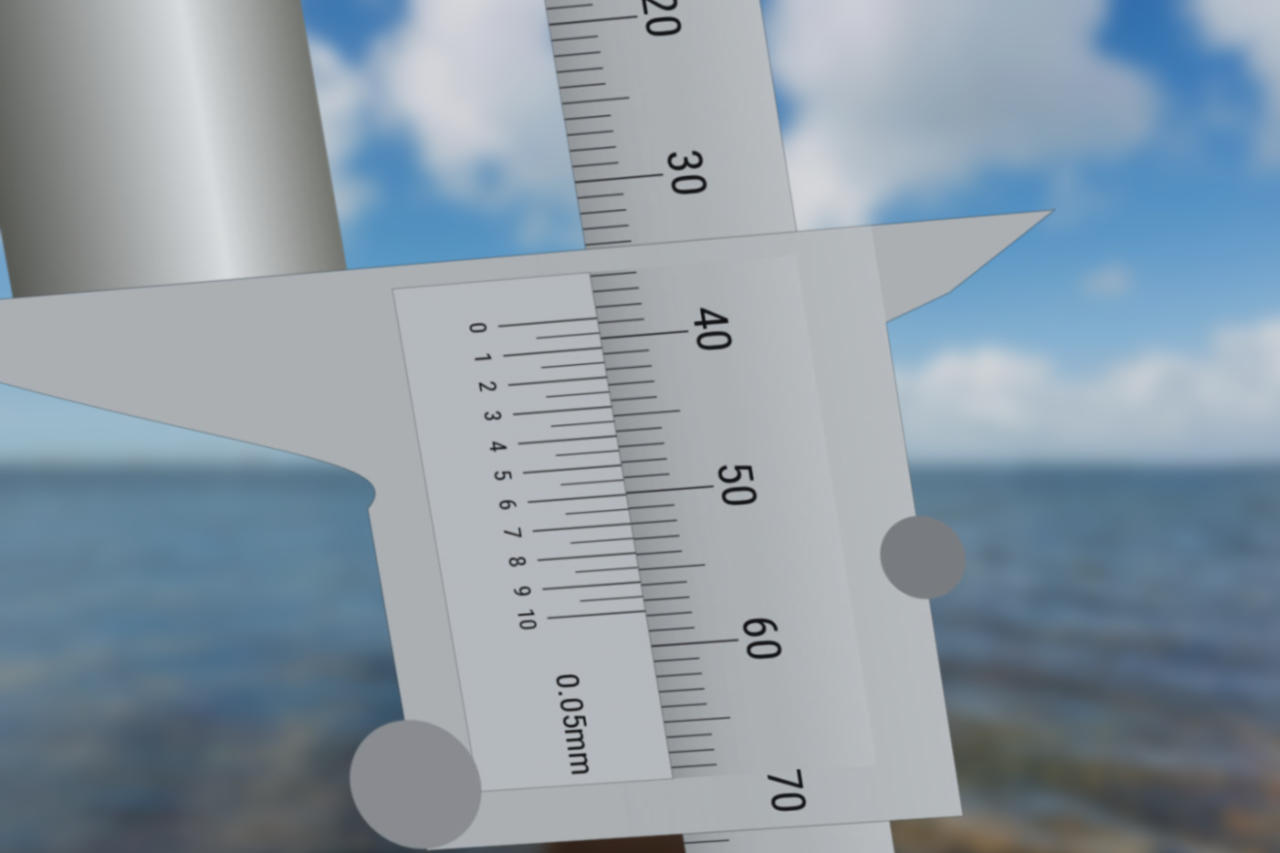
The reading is 38.7
